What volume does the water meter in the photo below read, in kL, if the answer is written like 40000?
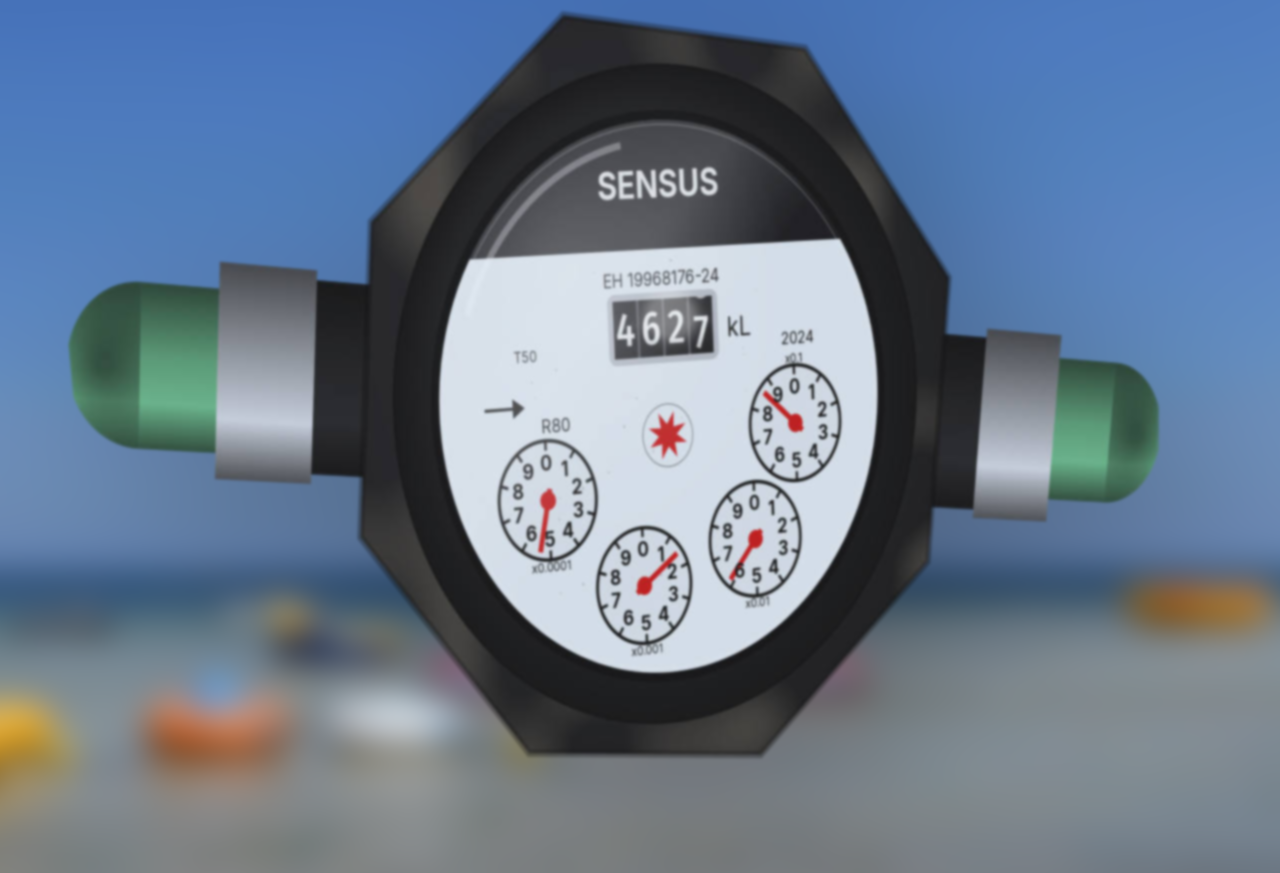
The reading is 4626.8615
